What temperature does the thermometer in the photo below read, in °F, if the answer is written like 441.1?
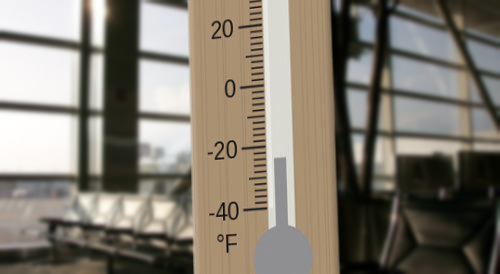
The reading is -24
